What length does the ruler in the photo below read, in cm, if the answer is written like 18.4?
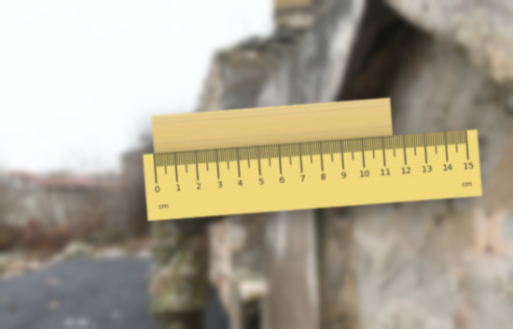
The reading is 11.5
